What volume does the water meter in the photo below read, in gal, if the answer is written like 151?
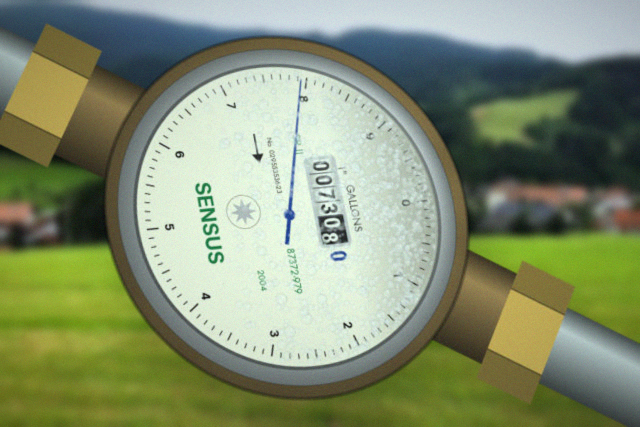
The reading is 73077.9
